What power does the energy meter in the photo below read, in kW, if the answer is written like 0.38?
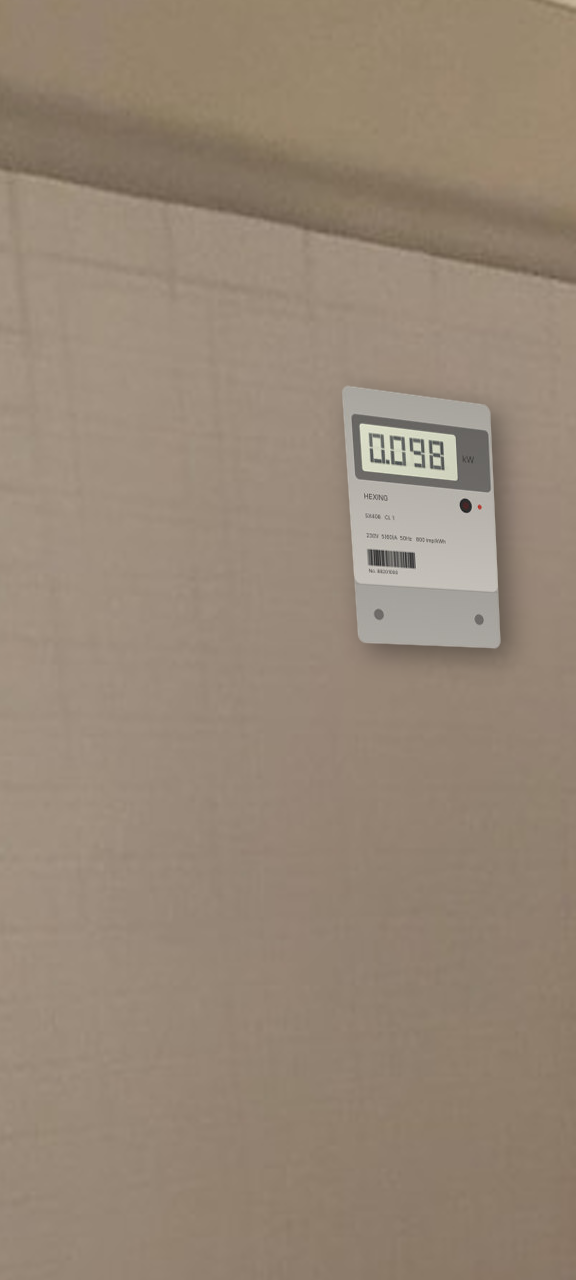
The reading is 0.098
